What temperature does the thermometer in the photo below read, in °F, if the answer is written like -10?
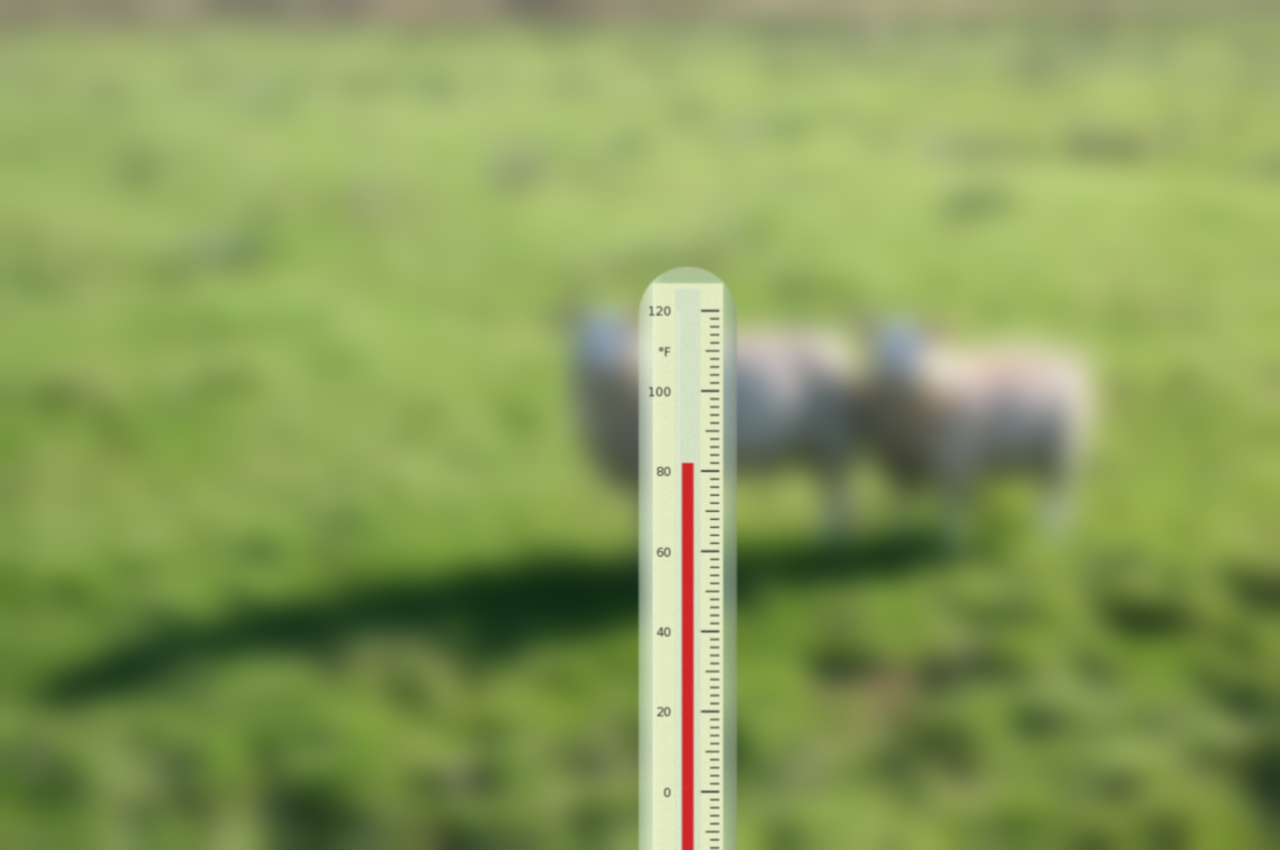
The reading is 82
